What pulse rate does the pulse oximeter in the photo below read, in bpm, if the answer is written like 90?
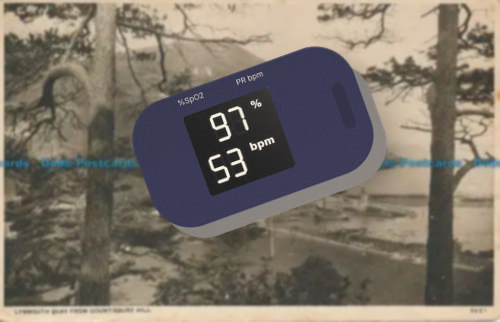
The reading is 53
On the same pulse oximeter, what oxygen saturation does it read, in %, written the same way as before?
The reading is 97
